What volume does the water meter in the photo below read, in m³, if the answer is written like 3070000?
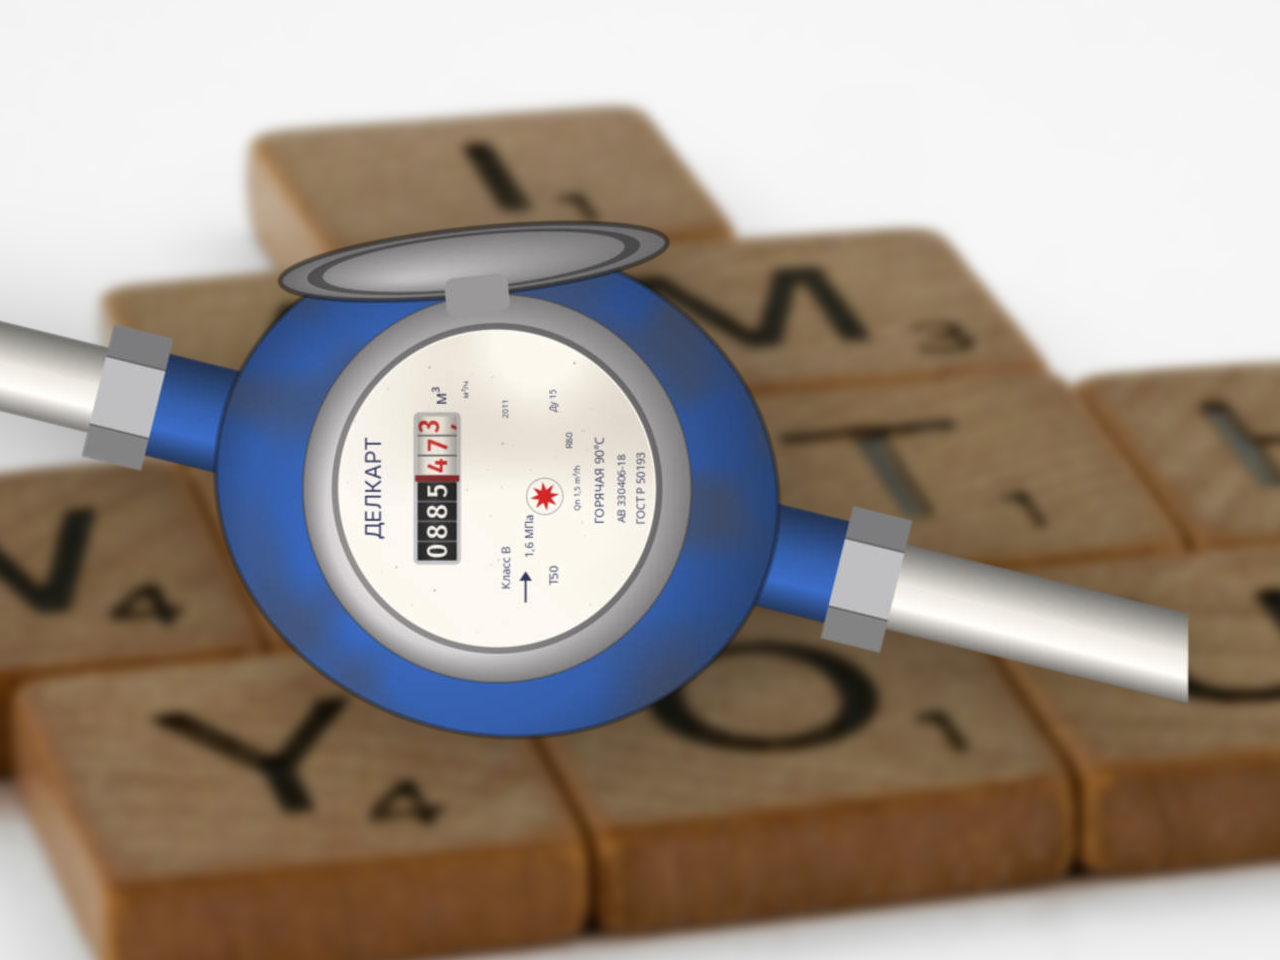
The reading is 885.473
